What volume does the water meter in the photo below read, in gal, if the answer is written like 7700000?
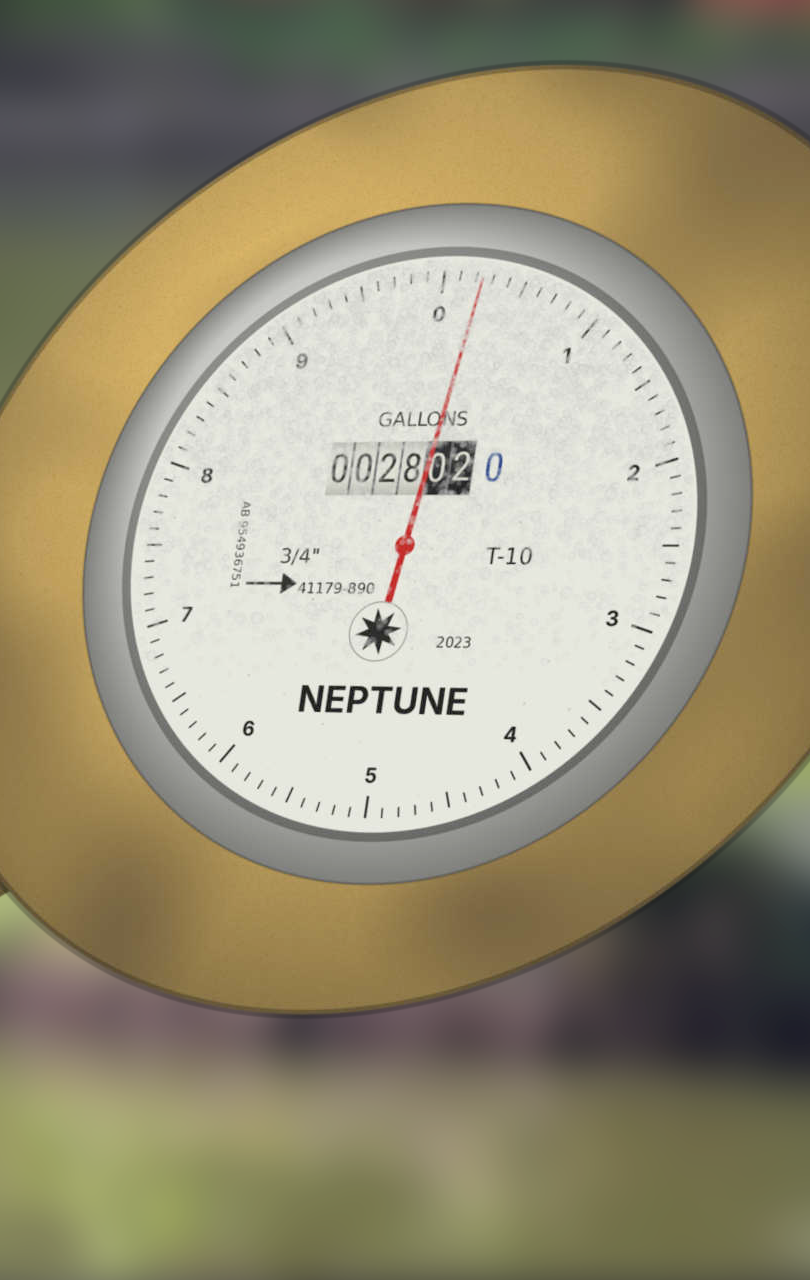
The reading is 28020.2
